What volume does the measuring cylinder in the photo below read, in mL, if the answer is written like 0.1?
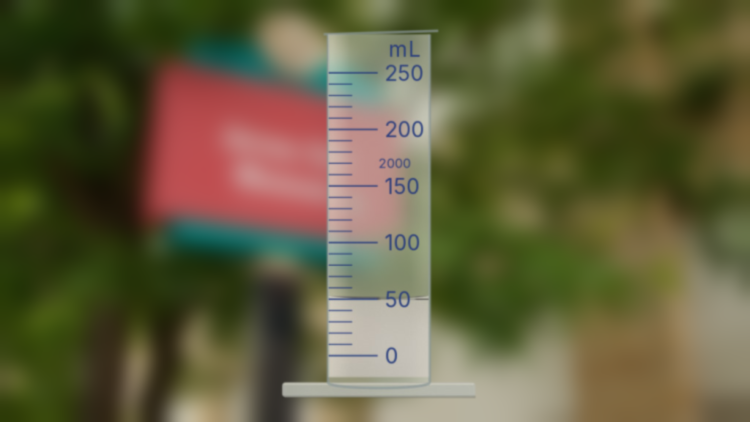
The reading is 50
